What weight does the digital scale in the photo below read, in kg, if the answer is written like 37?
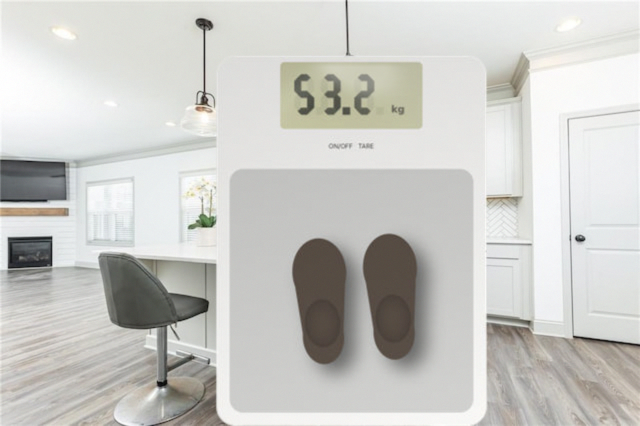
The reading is 53.2
